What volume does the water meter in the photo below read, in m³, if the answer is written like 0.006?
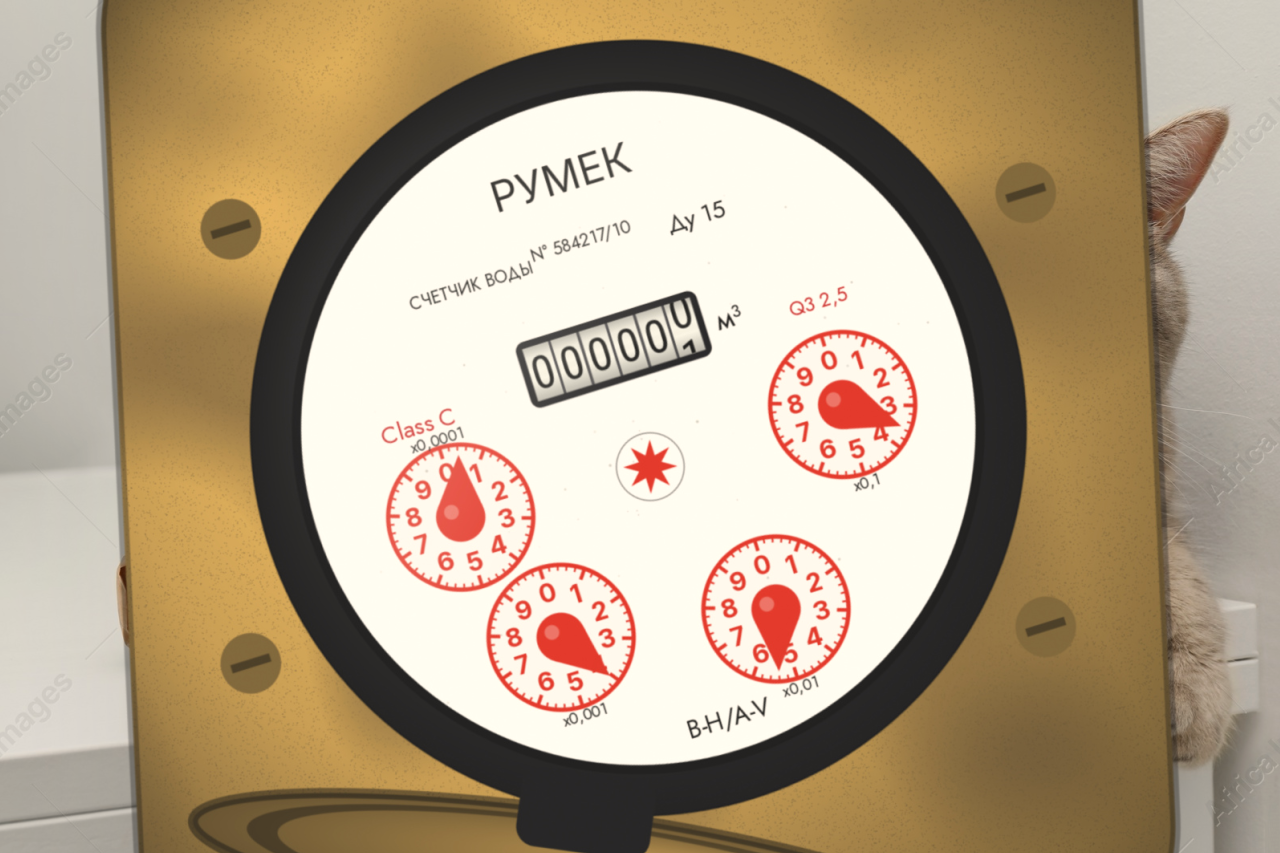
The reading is 0.3540
